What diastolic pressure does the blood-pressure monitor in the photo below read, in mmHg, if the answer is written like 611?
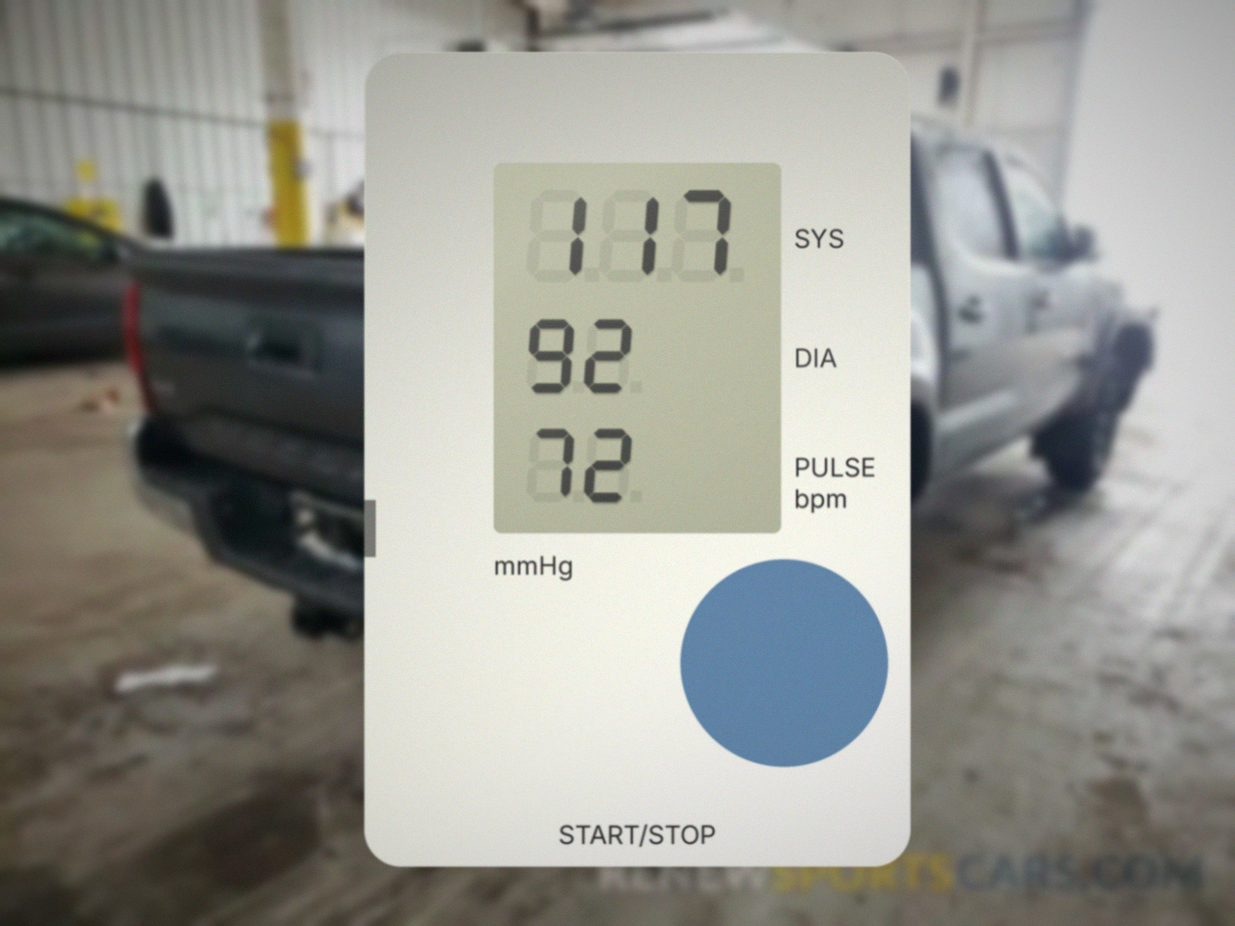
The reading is 92
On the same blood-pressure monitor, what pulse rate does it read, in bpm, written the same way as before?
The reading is 72
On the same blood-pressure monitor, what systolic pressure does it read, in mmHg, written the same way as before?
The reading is 117
